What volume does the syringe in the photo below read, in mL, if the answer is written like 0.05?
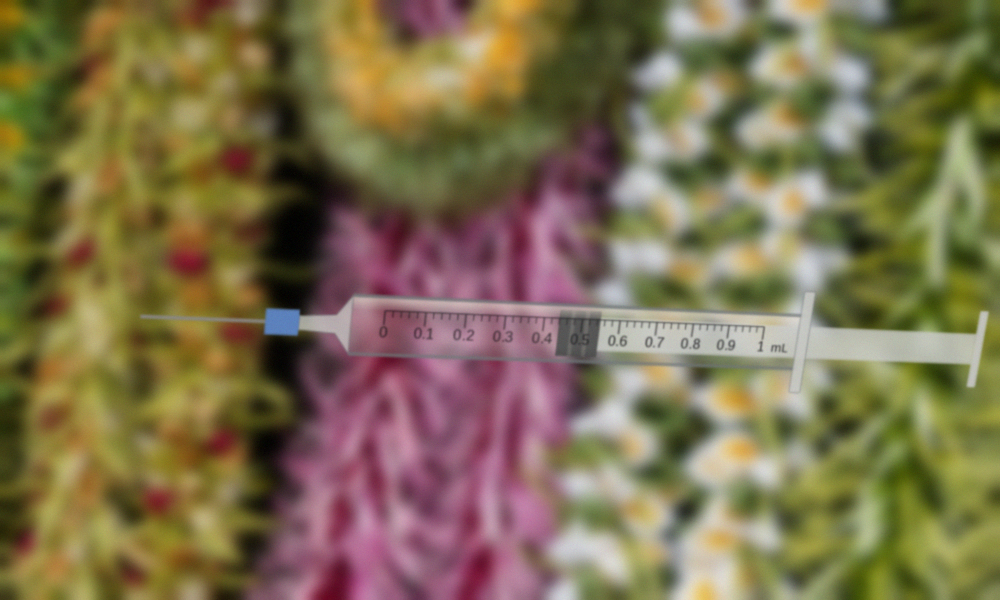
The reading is 0.44
